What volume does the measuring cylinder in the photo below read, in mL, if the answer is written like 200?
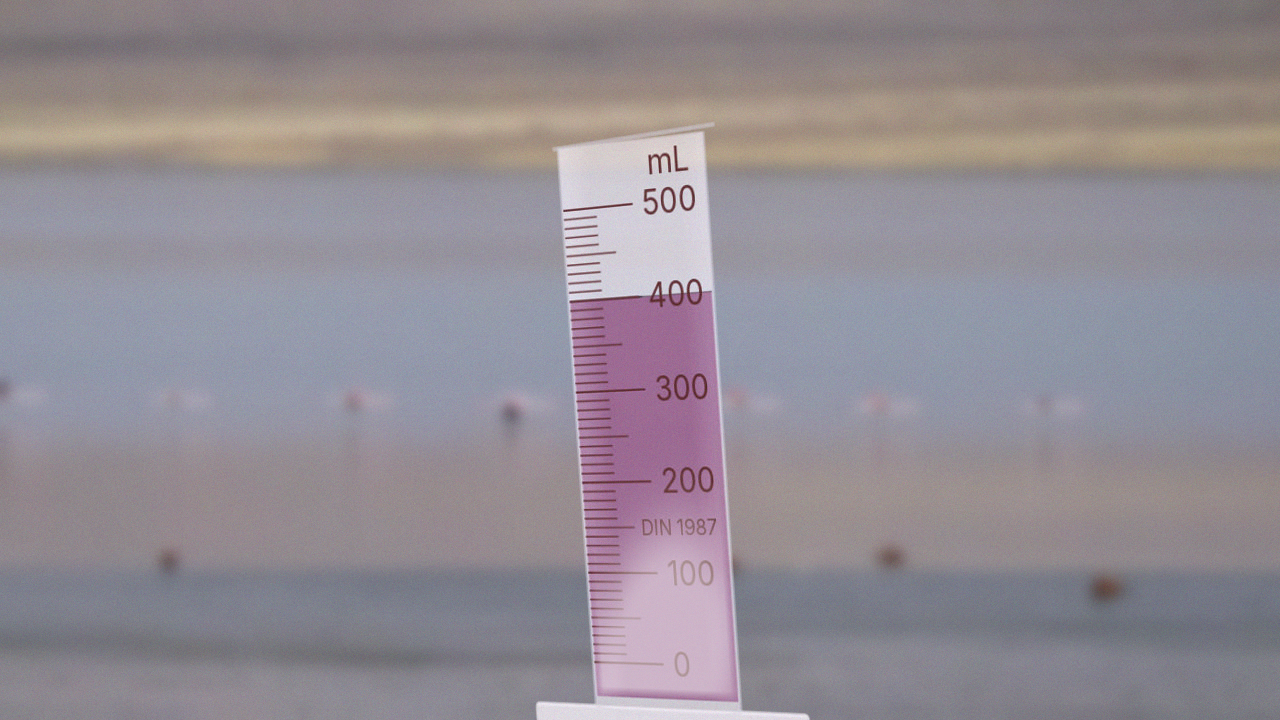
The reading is 400
